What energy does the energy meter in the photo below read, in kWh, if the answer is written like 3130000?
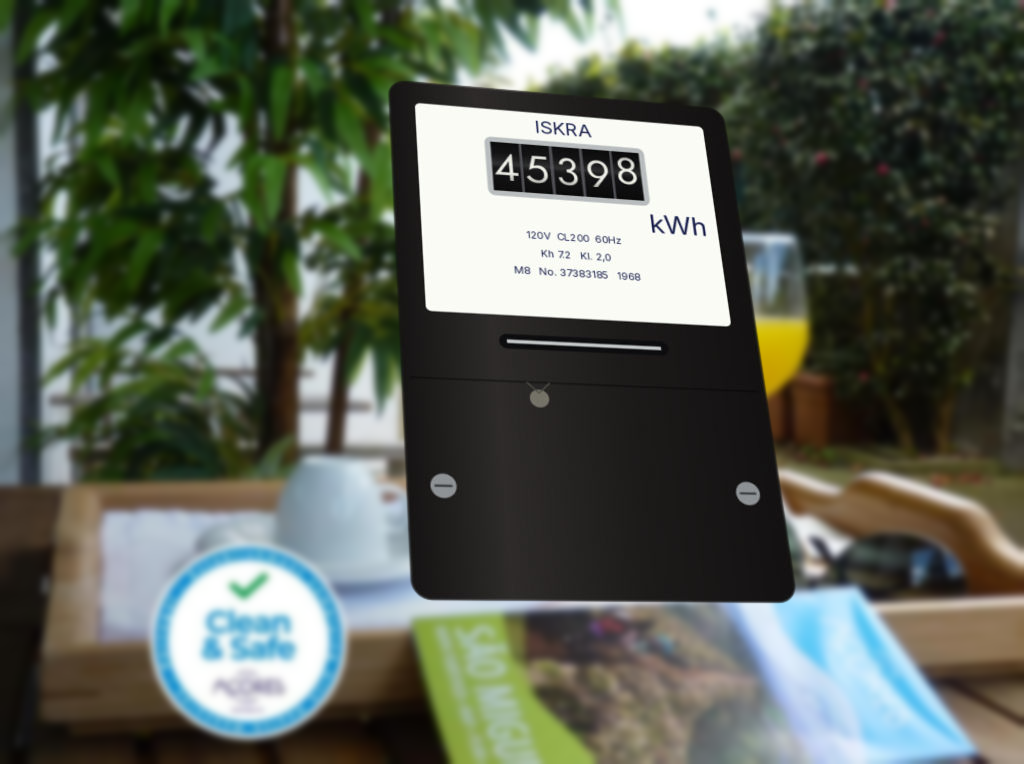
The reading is 45398
